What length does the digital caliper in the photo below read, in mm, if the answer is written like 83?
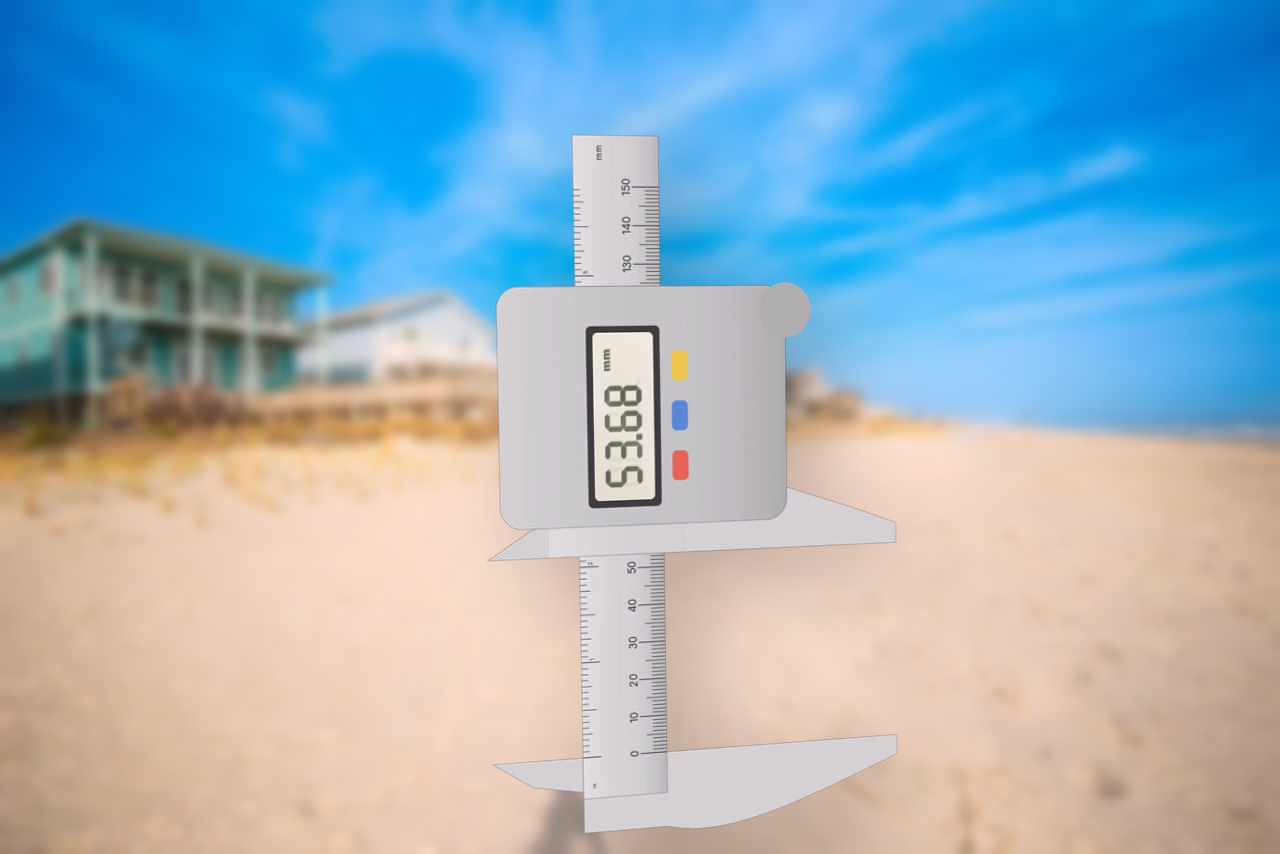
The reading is 53.68
